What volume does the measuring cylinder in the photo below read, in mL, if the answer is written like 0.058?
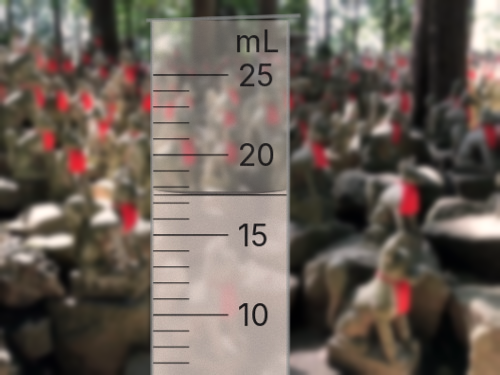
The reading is 17.5
